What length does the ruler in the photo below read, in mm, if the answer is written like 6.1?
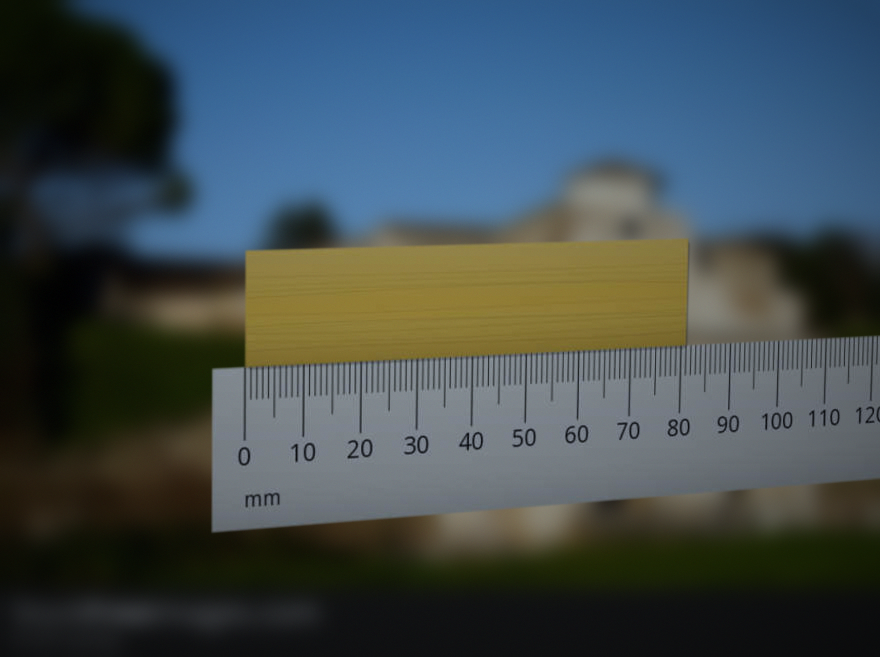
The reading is 81
